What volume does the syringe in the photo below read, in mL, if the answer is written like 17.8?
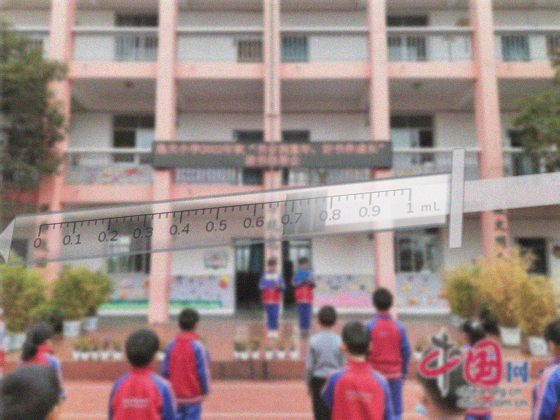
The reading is 0.68
